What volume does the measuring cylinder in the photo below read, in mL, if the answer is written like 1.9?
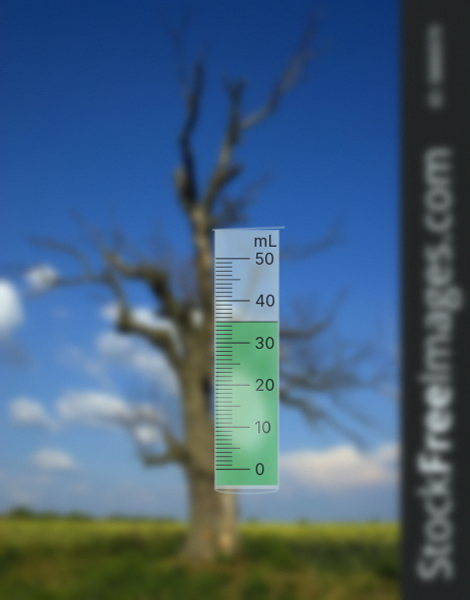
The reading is 35
